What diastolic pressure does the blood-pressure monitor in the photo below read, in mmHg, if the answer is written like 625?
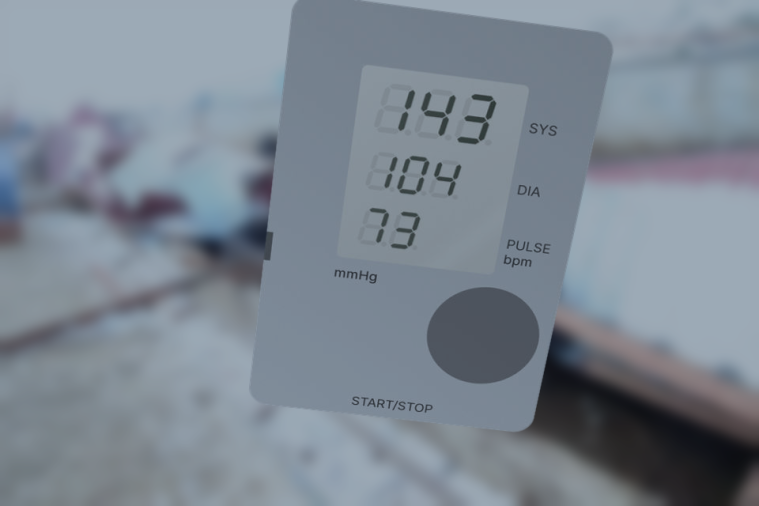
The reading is 104
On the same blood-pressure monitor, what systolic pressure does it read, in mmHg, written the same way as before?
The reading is 143
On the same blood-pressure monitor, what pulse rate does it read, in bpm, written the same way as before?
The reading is 73
